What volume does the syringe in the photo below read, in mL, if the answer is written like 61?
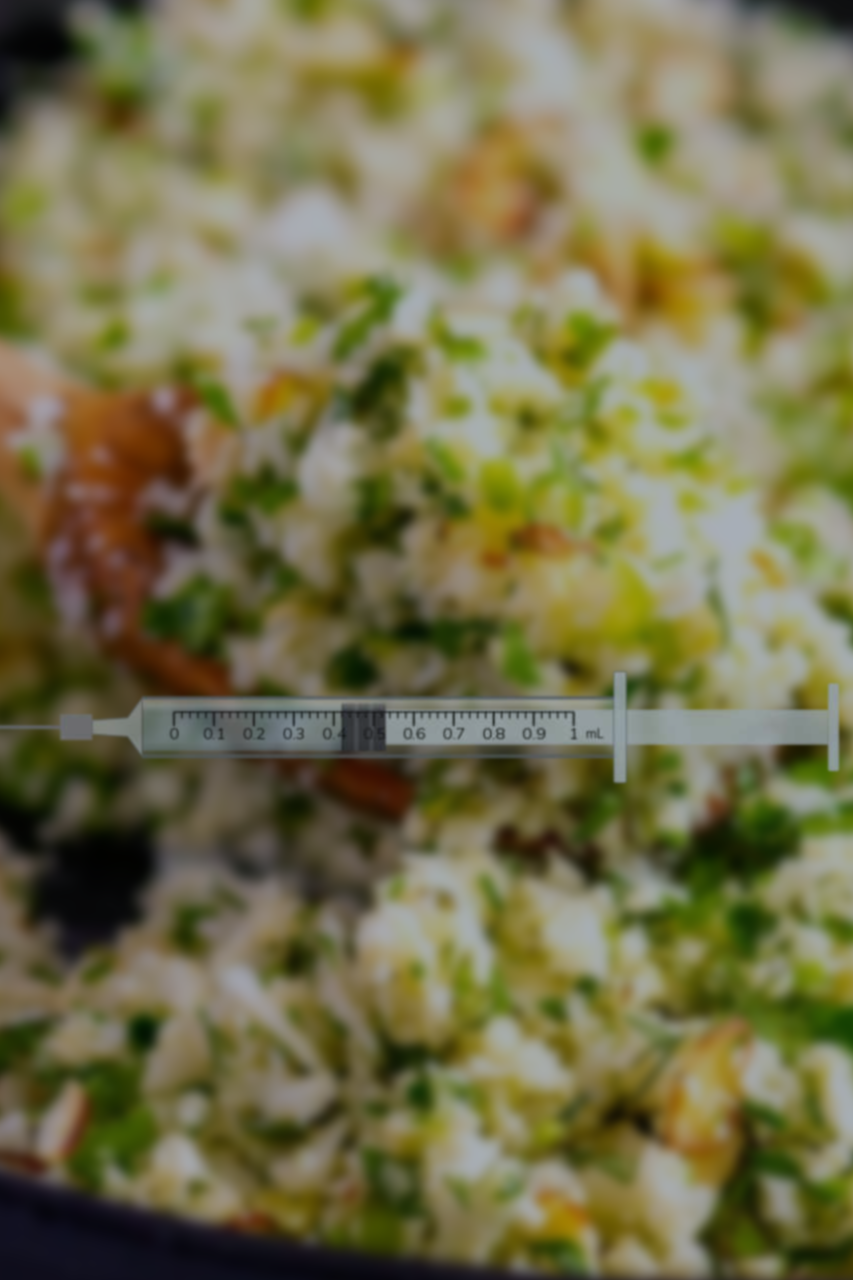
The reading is 0.42
